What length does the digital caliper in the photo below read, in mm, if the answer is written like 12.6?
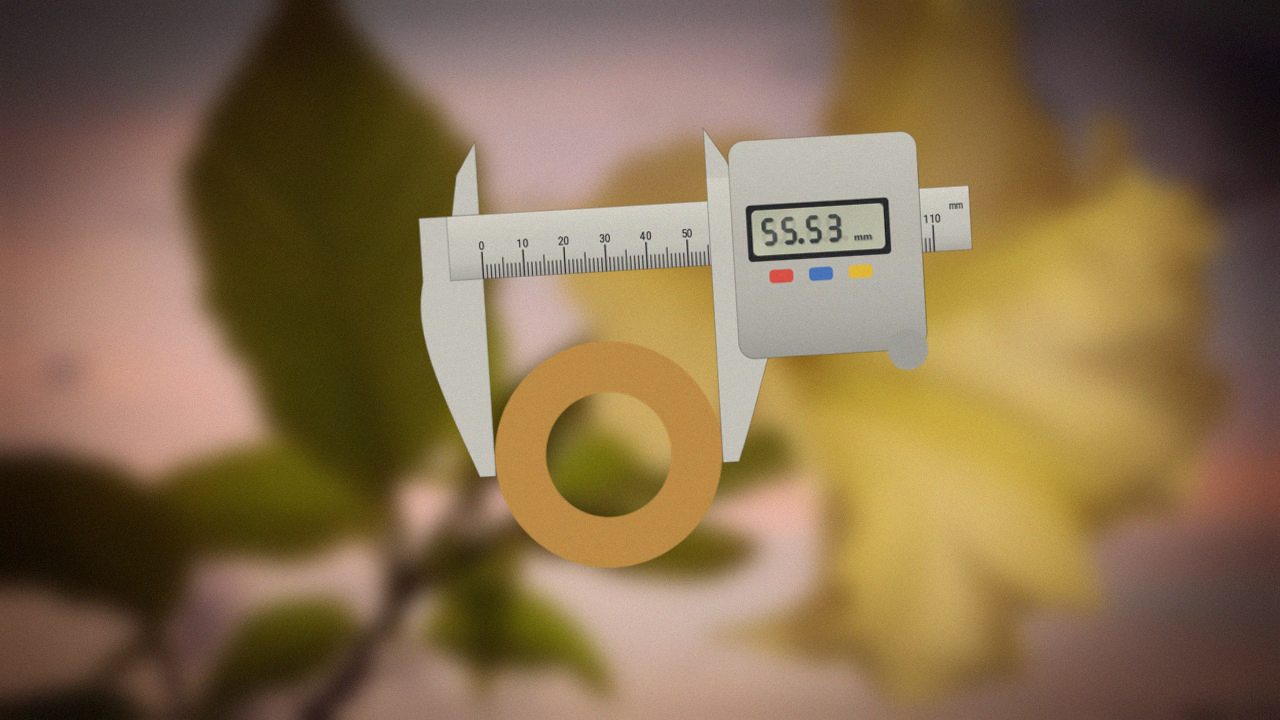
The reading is 55.53
